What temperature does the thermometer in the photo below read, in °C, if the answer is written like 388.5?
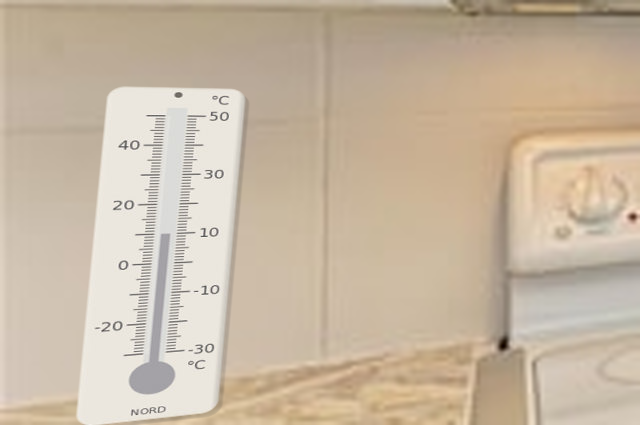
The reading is 10
